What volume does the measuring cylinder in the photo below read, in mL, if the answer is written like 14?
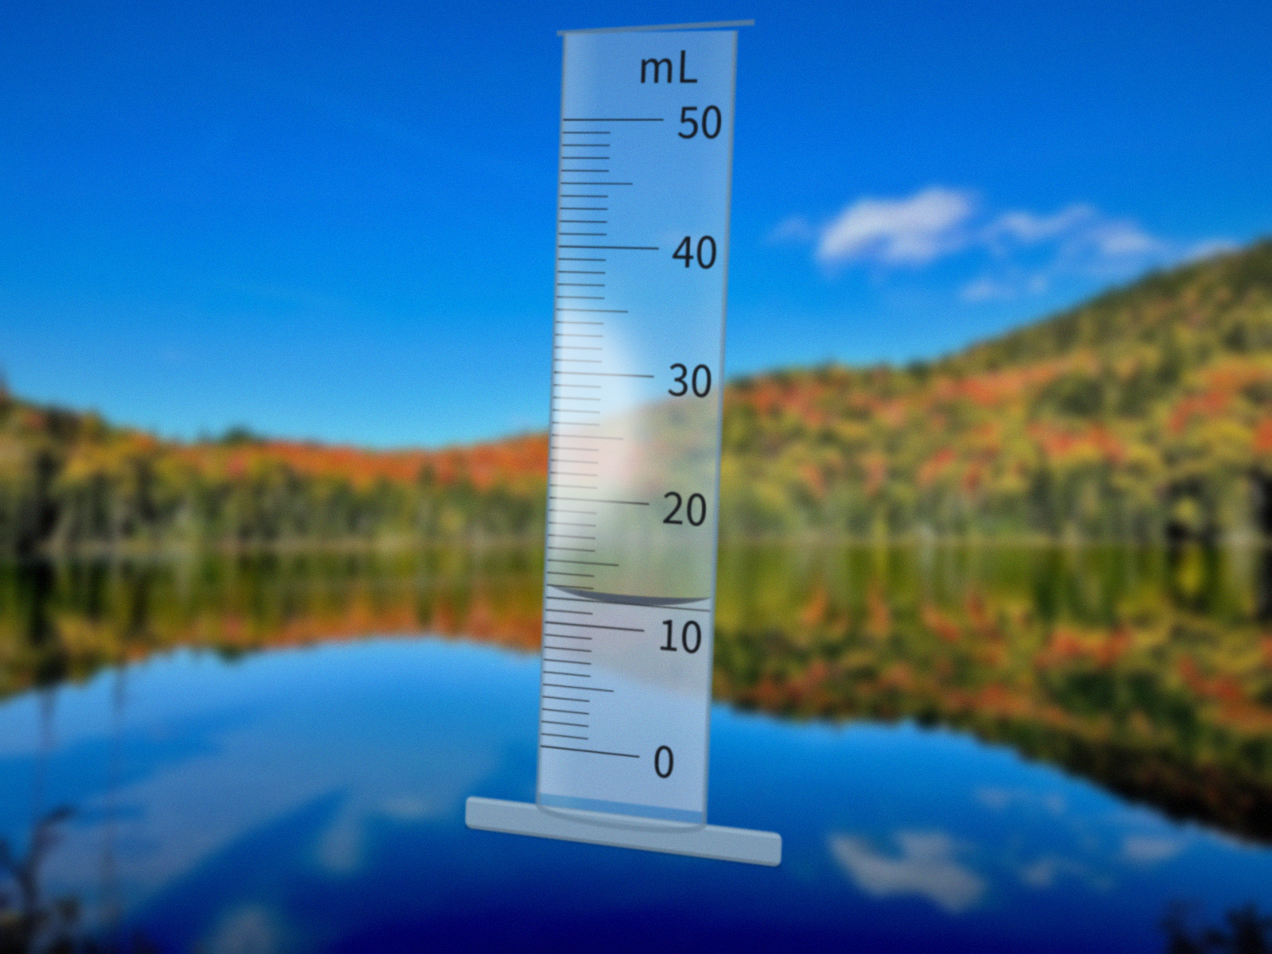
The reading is 12
